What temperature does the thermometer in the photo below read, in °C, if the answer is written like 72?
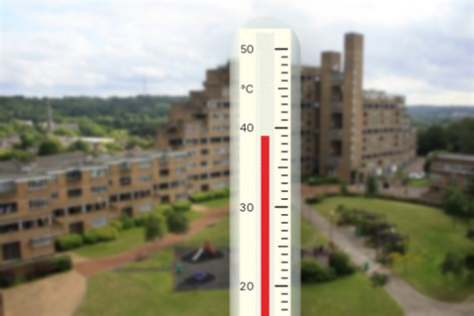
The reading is 39
